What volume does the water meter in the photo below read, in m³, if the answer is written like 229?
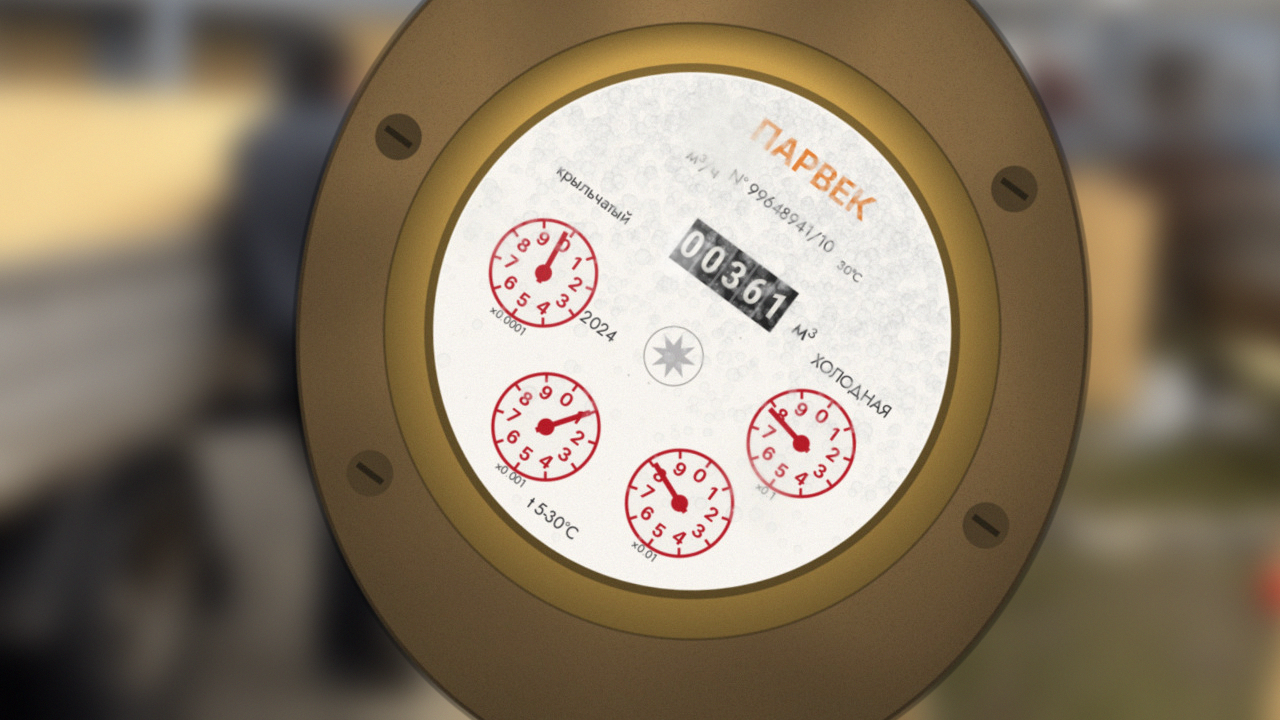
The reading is 361.7809
